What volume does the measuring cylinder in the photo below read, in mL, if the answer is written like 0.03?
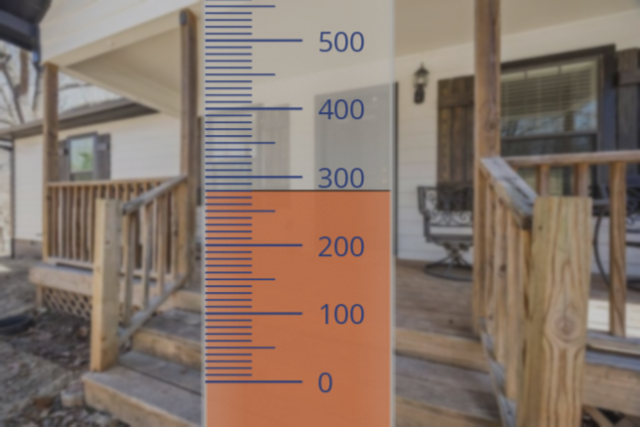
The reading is 280
